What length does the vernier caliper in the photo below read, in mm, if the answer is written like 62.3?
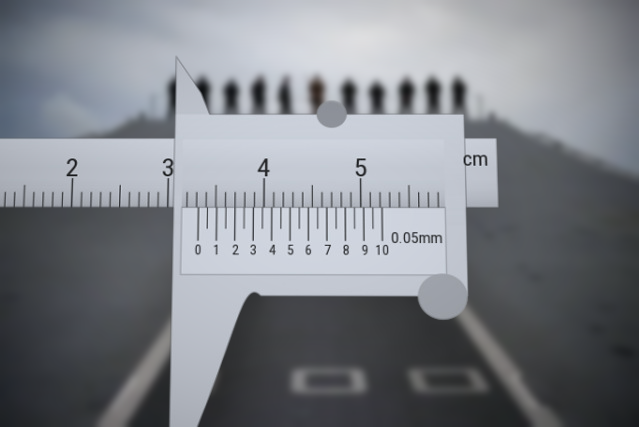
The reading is 33.2
